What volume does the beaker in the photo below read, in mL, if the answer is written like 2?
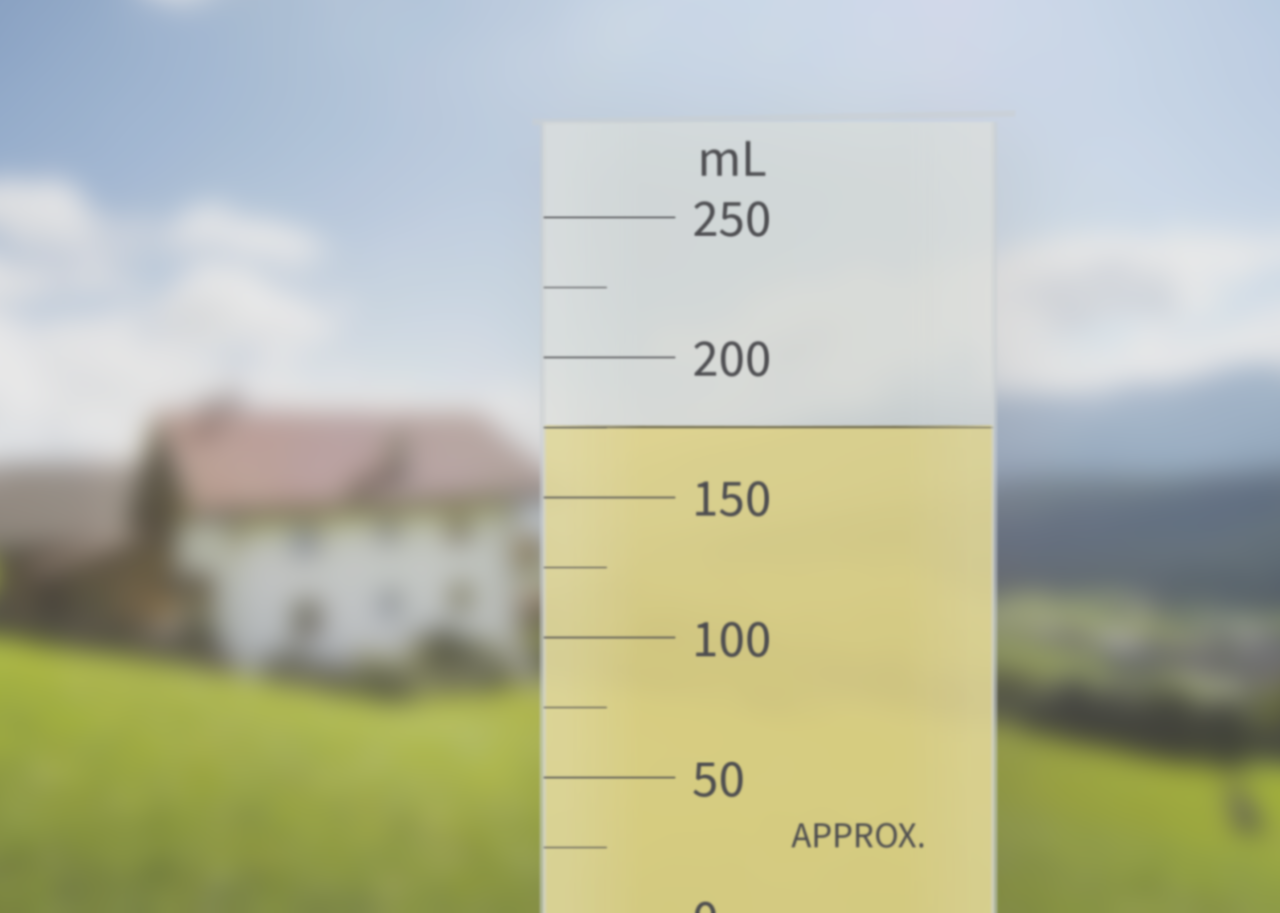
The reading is 175
